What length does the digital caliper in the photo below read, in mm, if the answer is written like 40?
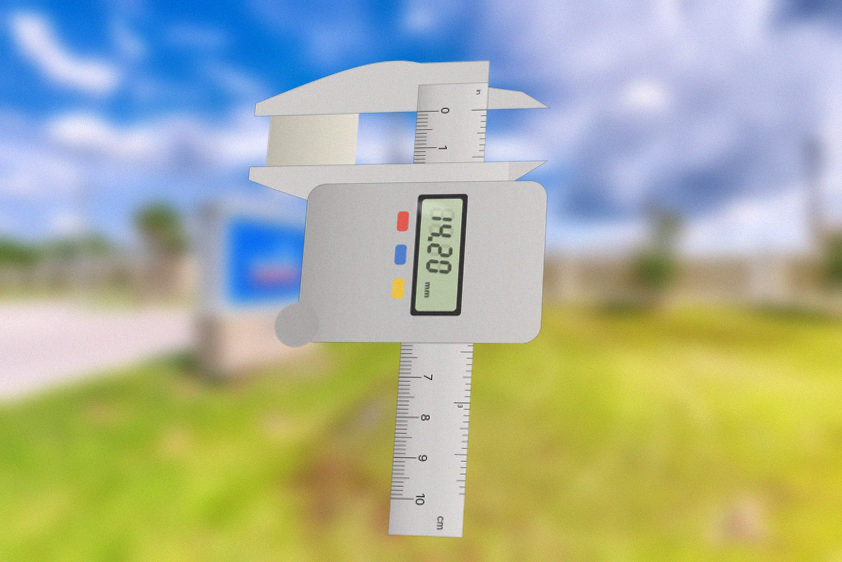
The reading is 14.20
